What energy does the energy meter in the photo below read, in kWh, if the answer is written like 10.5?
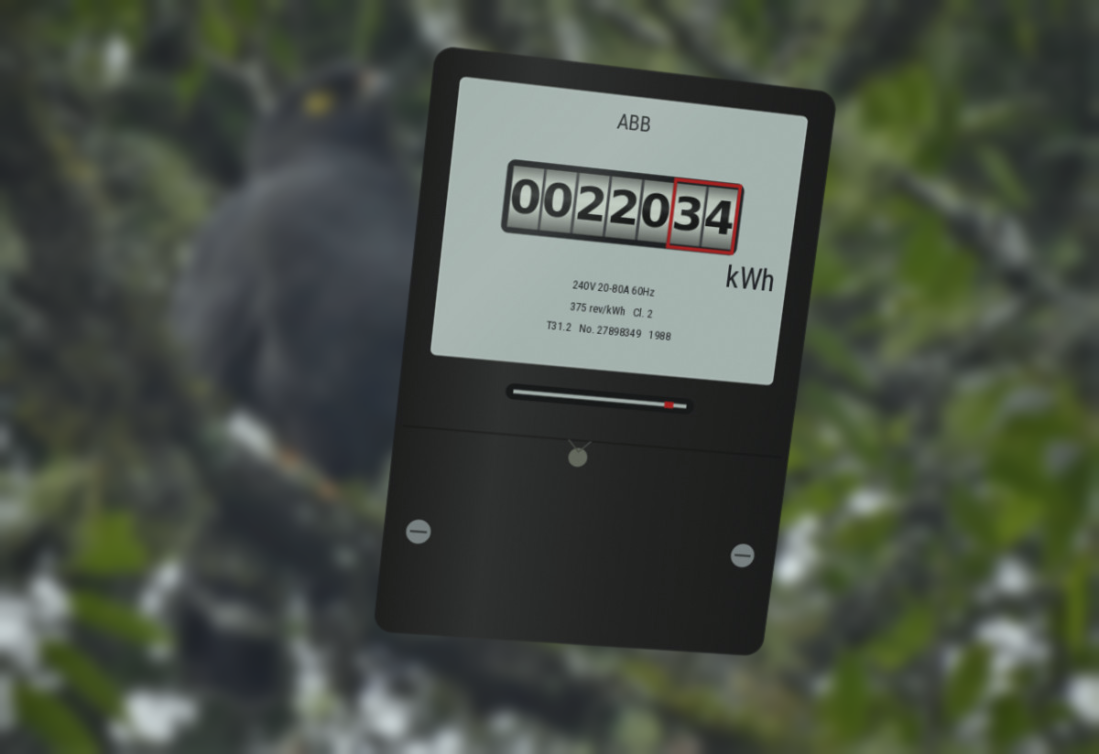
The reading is 220.34
